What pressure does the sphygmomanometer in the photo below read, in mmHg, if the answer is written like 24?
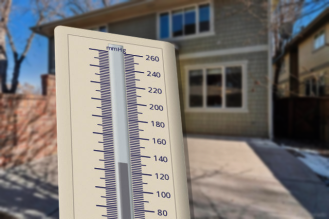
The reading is 130
